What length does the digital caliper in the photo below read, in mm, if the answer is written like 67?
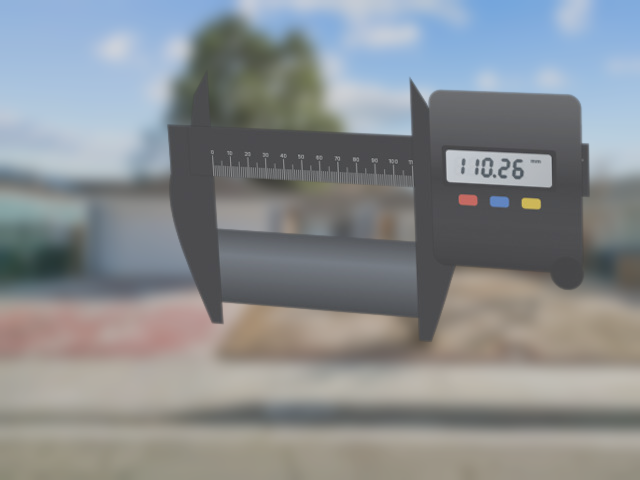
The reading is 110.26
